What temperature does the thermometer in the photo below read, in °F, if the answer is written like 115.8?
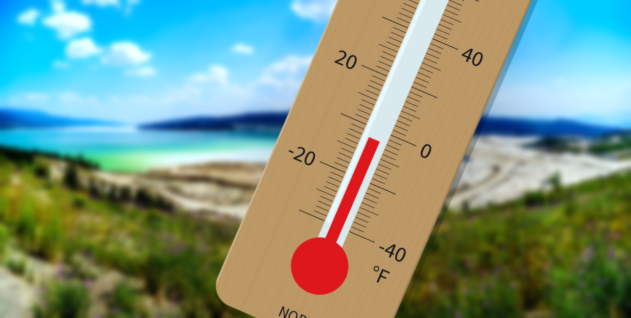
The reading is -4
